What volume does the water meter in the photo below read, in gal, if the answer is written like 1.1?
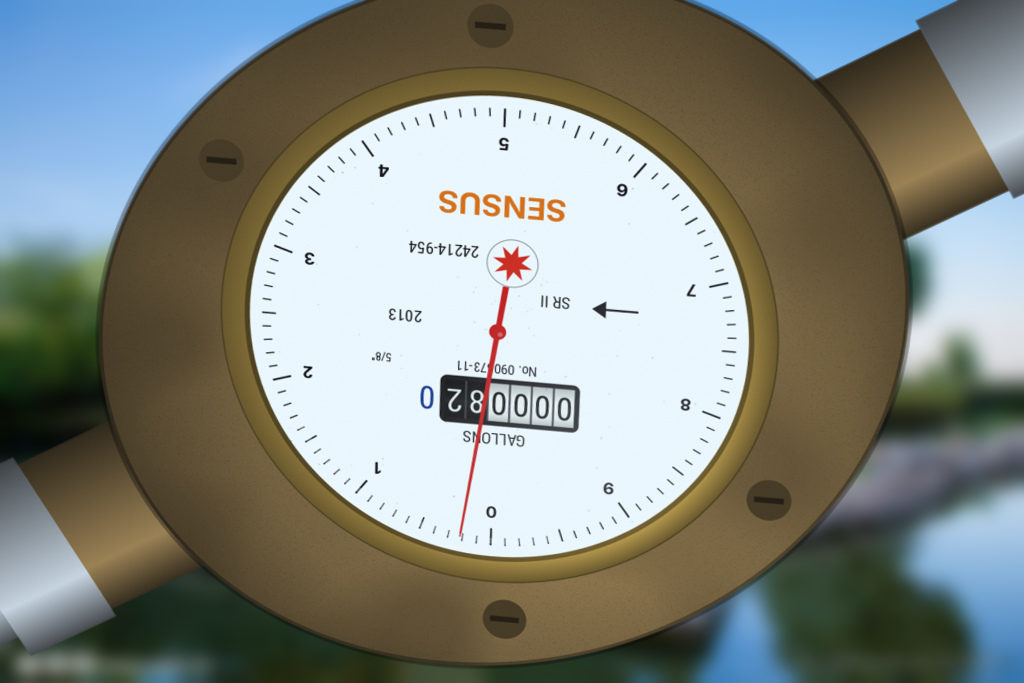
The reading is 820.2
